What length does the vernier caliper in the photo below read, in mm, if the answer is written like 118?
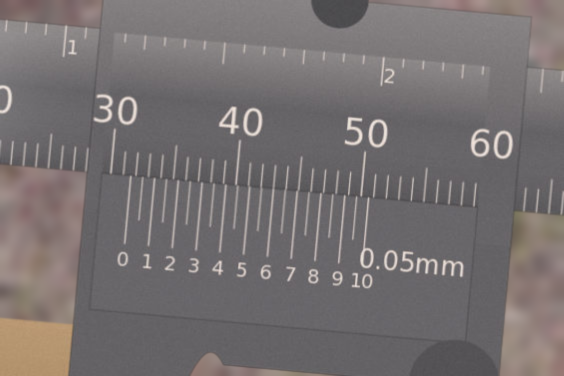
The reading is 31.6
